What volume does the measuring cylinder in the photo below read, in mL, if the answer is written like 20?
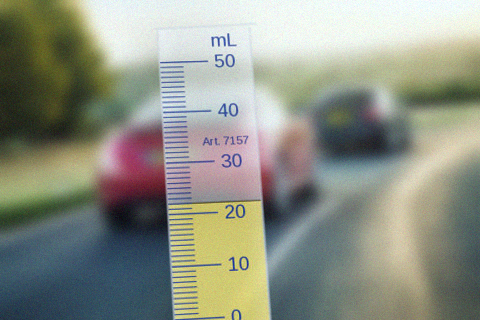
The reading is 22
